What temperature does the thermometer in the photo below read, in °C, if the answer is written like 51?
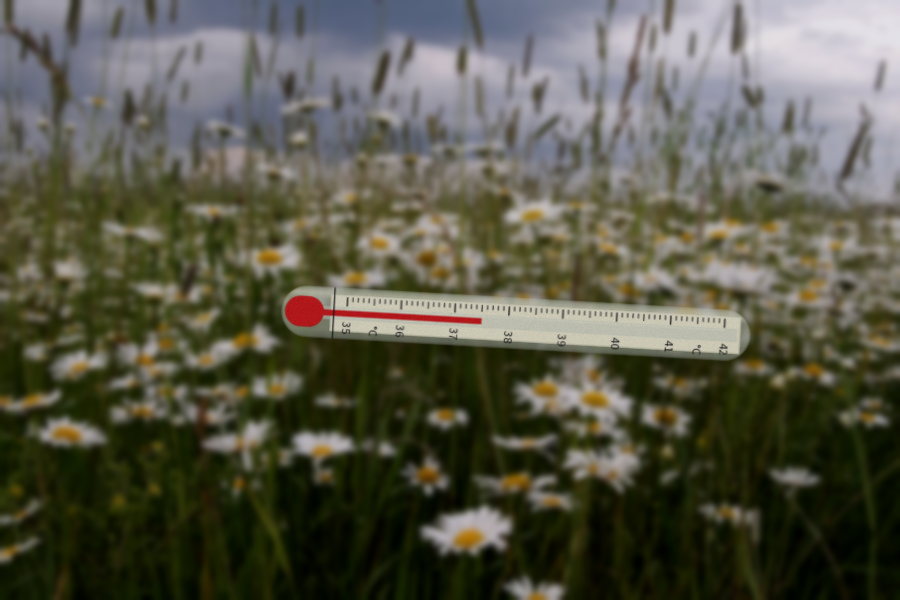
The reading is 37.5
